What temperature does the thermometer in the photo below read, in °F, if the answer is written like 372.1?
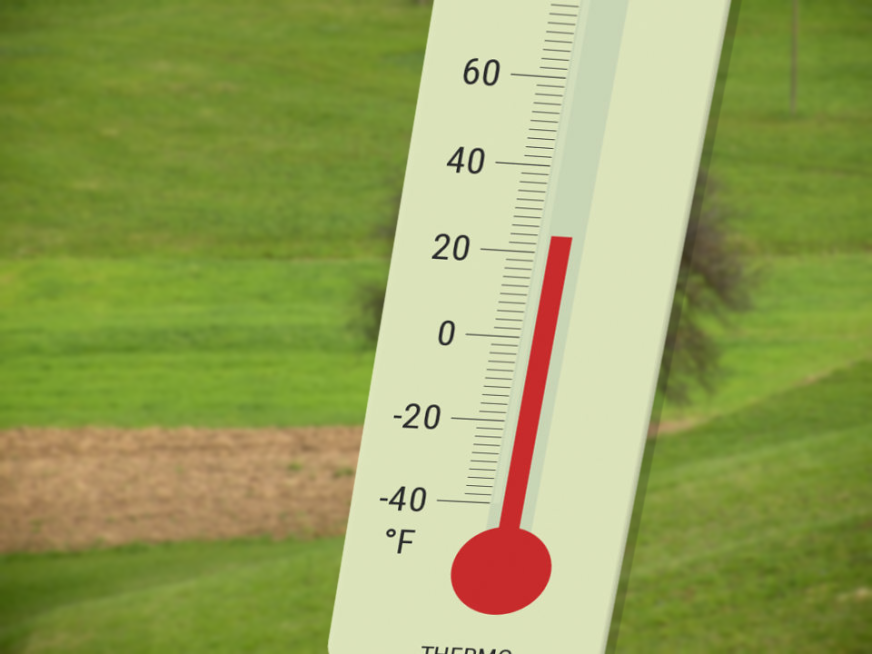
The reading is 24
